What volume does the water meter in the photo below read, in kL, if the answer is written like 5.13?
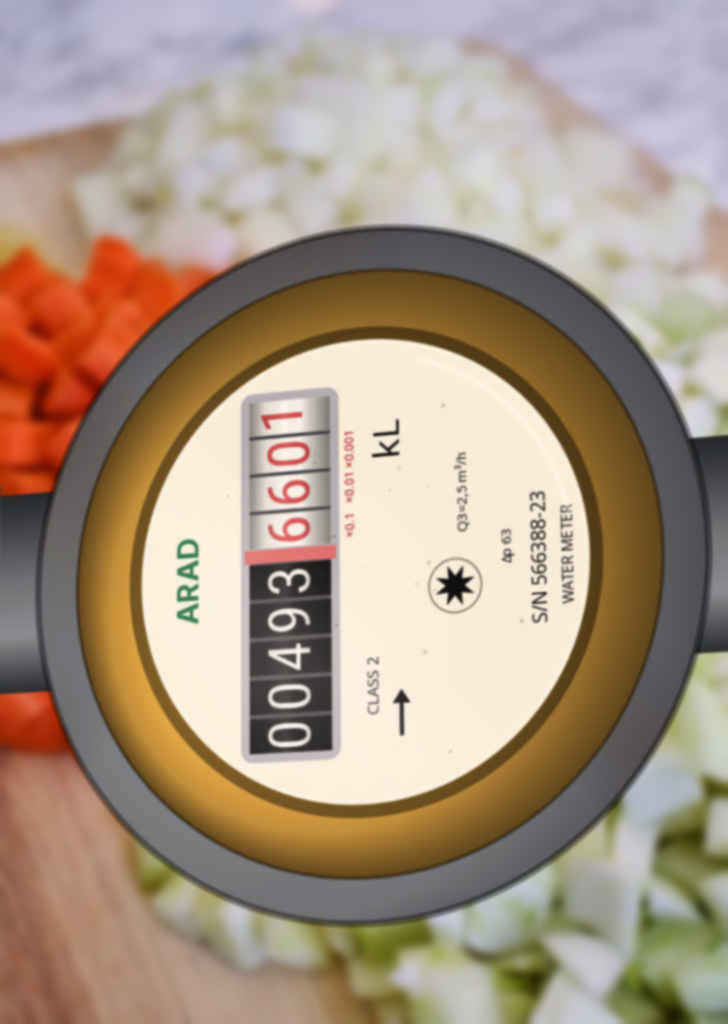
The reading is 493.6601
